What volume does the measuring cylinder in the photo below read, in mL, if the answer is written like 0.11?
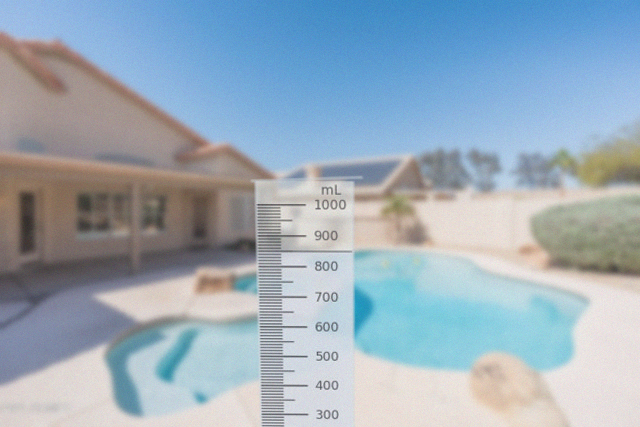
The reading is 850
